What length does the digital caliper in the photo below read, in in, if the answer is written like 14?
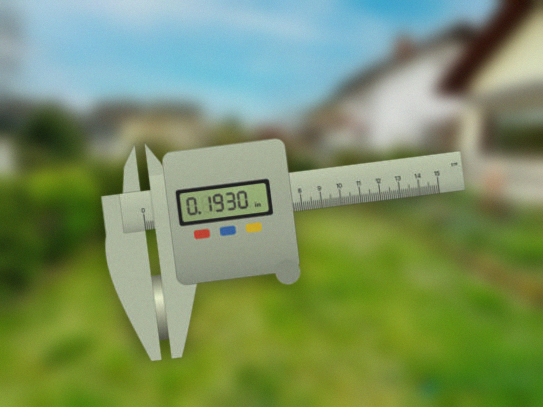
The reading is 0.1930
